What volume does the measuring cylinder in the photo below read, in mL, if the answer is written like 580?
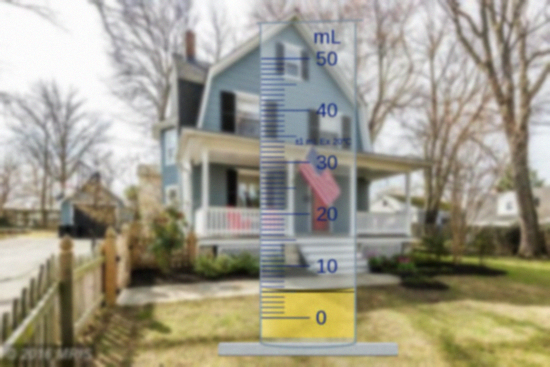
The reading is 5
